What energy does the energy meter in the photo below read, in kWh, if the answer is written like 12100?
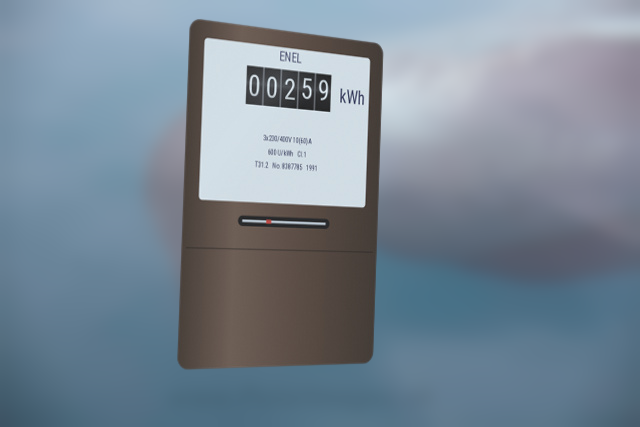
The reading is 259
